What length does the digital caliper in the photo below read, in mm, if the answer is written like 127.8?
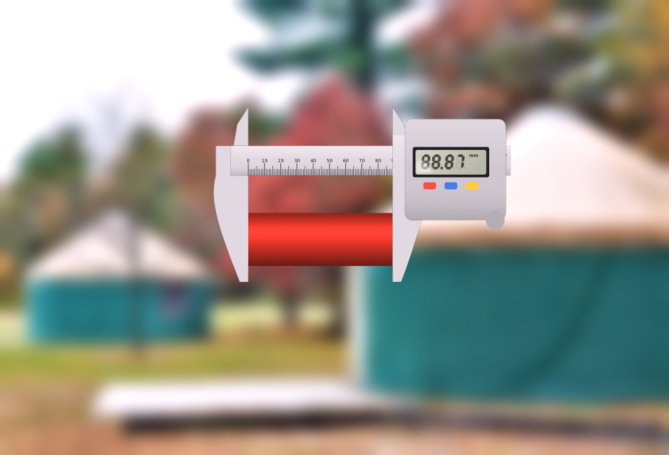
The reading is 88.87
